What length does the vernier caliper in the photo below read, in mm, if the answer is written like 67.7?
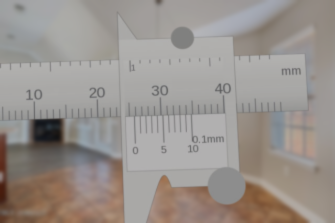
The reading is 25.8
